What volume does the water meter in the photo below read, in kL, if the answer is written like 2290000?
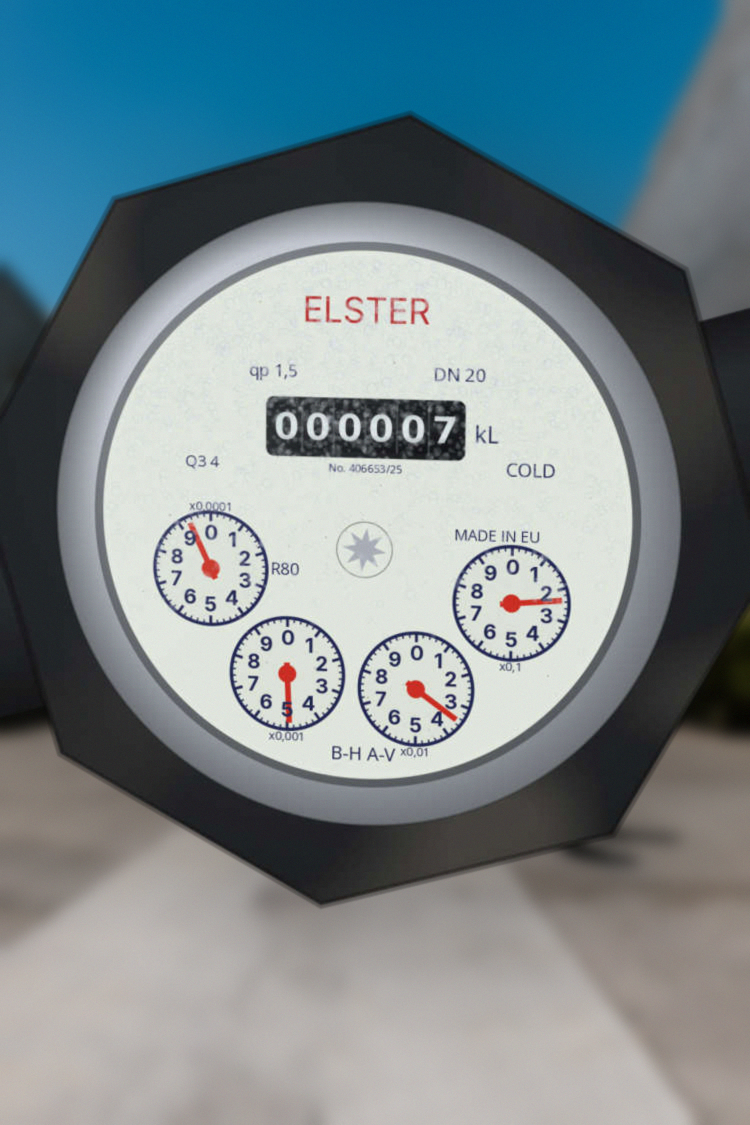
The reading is 7.2349
